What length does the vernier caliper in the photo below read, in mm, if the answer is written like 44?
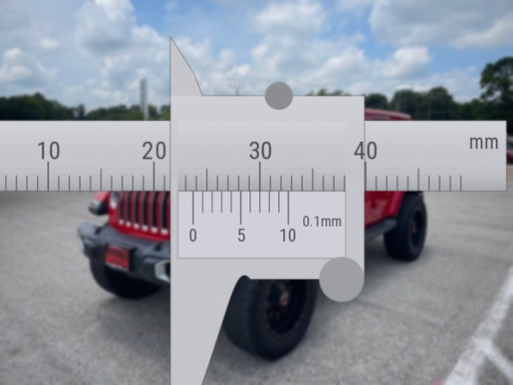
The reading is 23.7
